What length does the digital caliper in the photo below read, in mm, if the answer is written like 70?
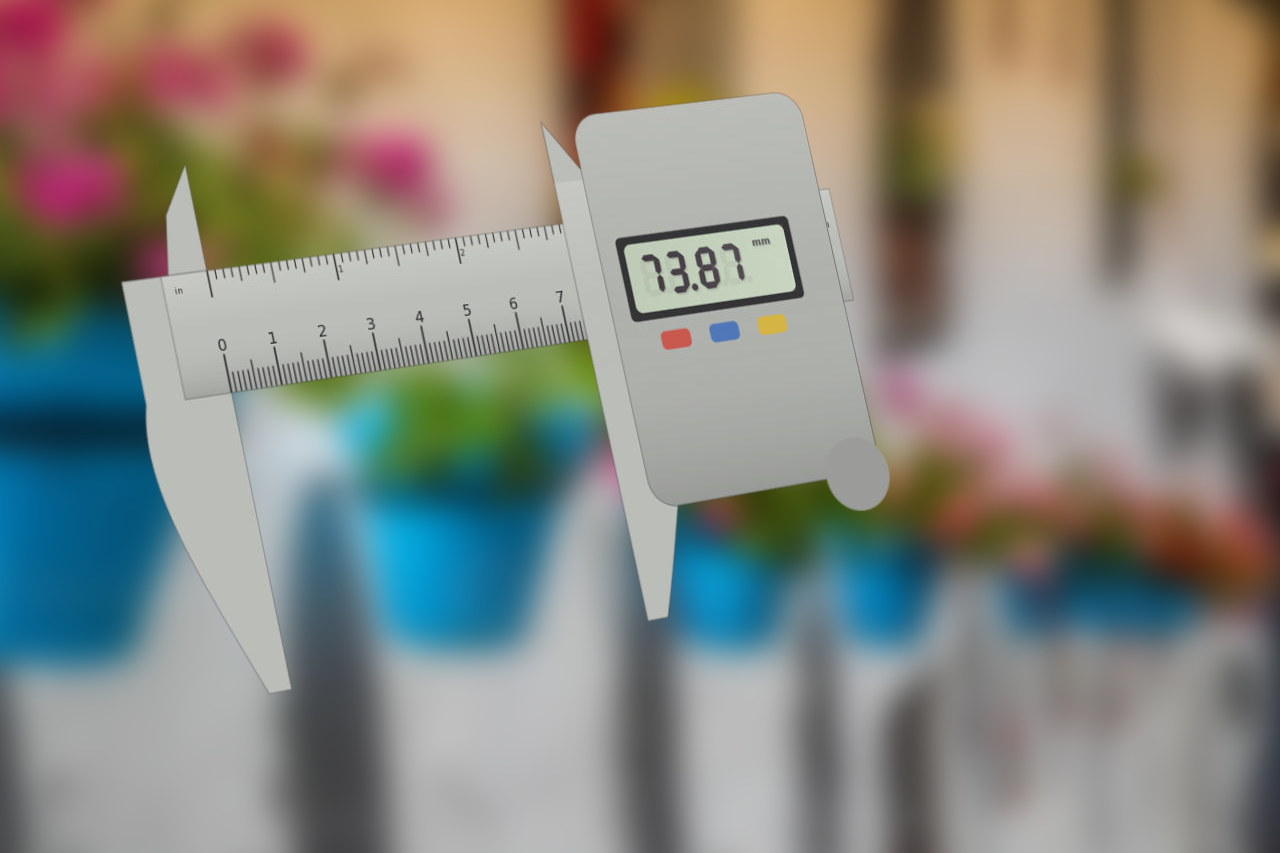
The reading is 73.87
